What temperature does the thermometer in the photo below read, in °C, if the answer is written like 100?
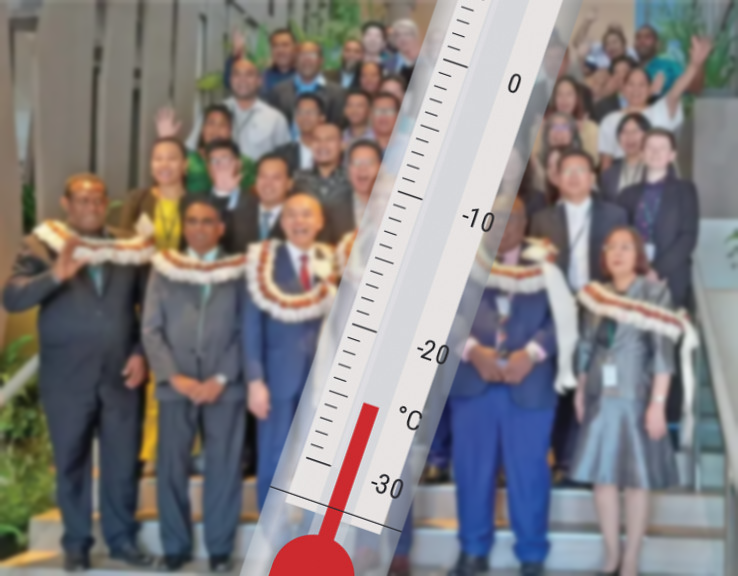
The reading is -25
